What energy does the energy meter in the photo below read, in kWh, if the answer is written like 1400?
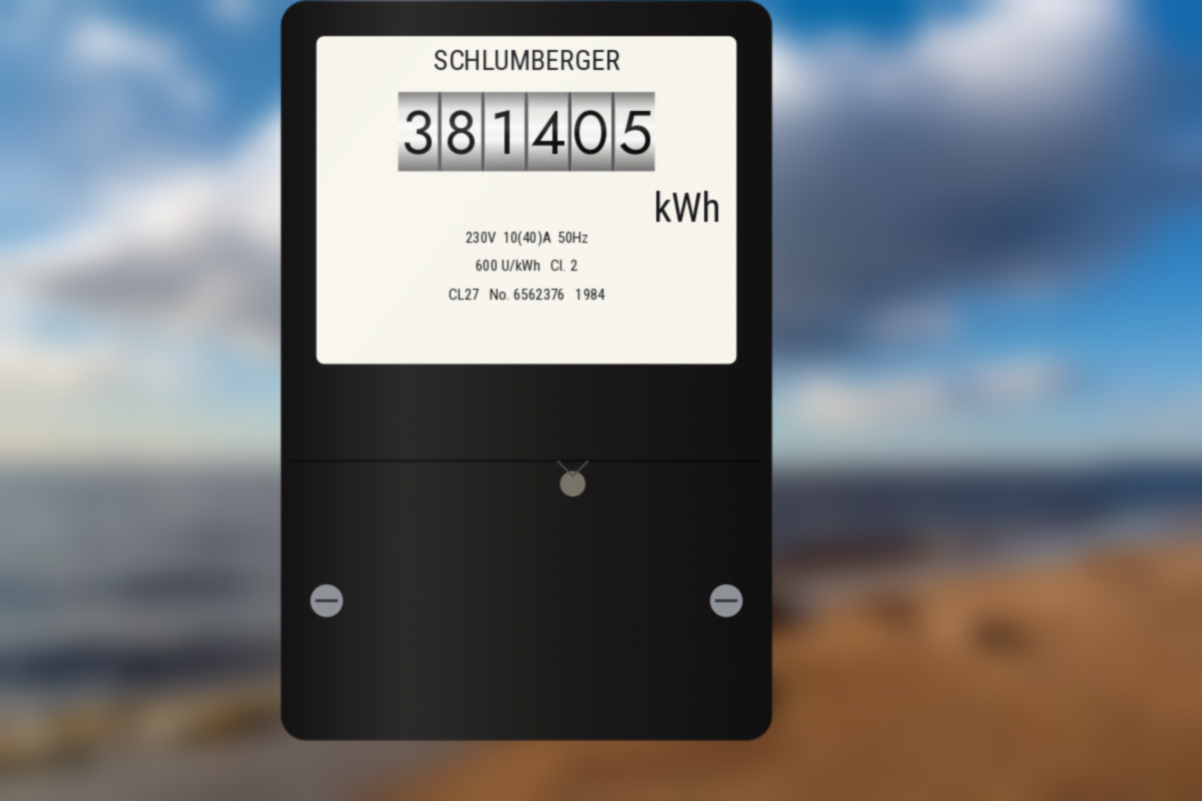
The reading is 381405
